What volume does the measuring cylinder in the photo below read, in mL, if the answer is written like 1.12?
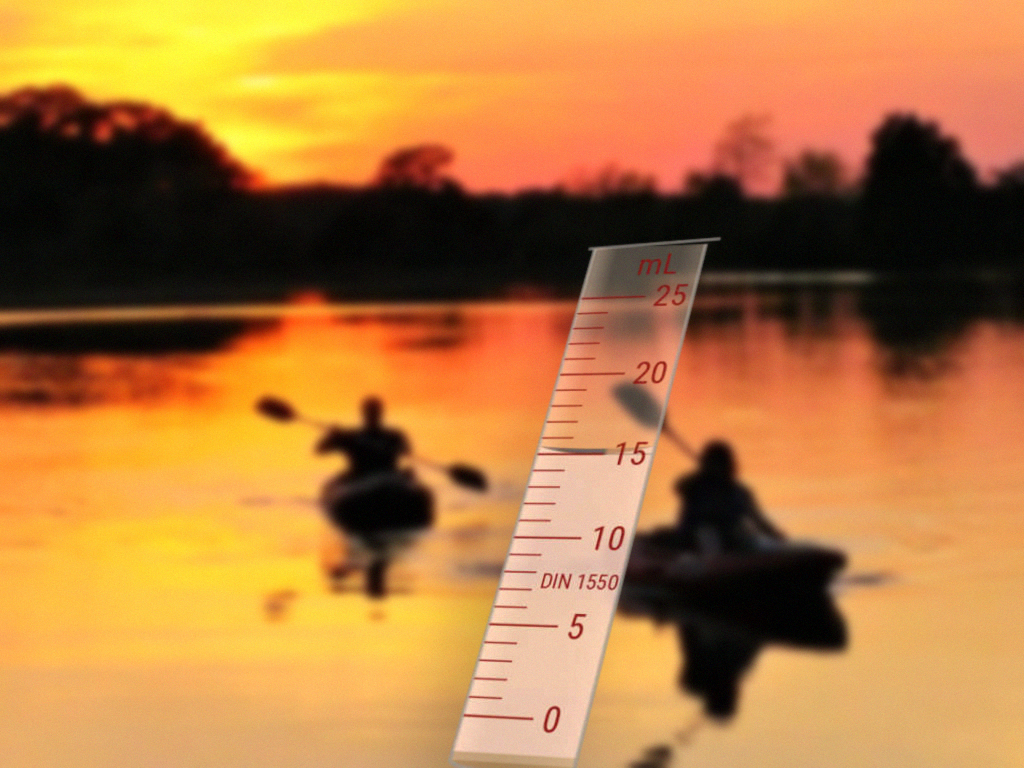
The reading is 15
